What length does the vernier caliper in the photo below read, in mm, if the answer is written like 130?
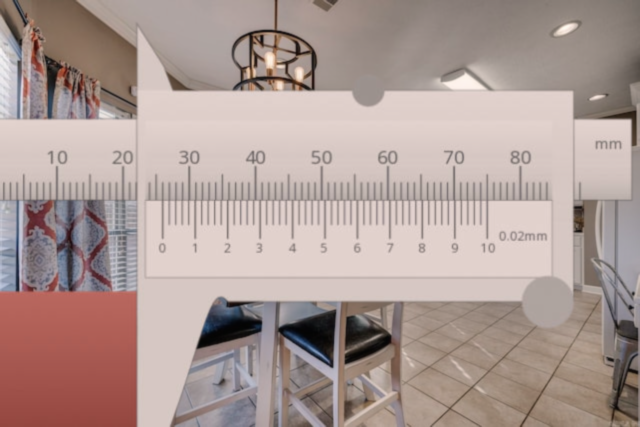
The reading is 26.0
